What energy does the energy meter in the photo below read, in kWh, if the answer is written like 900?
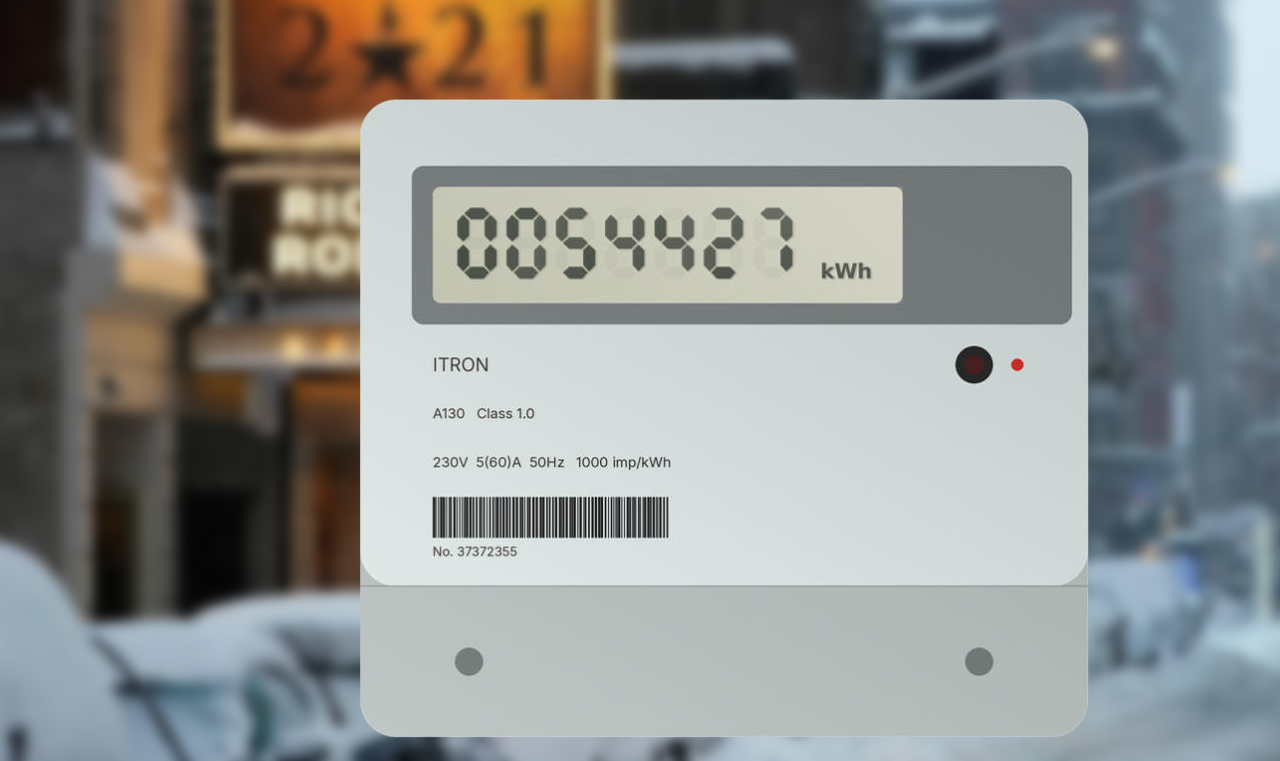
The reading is 54427
